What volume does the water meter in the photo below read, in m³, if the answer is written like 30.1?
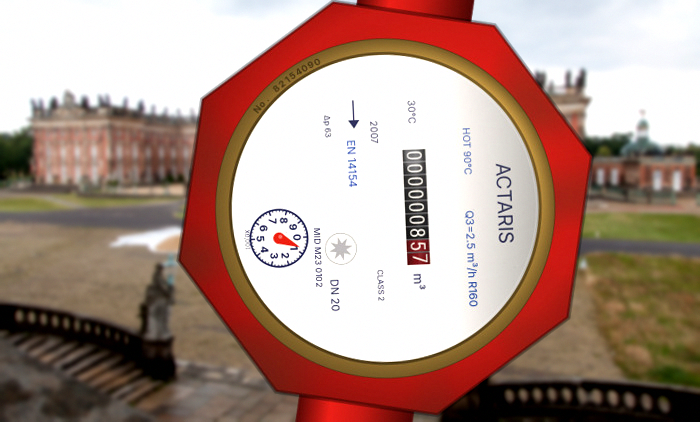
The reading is 8.570
